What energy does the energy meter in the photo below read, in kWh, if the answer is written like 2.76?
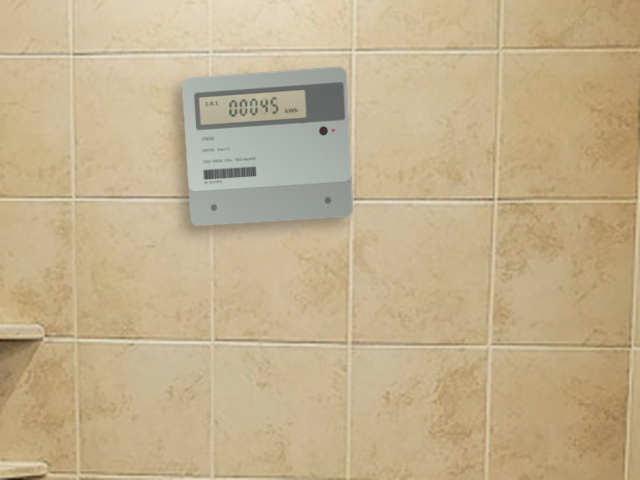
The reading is 45
